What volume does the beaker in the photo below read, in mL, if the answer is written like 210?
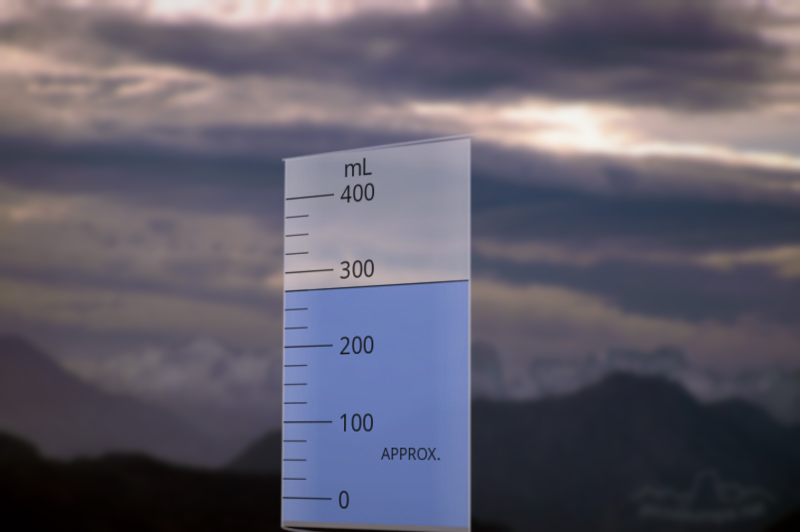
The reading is 275
